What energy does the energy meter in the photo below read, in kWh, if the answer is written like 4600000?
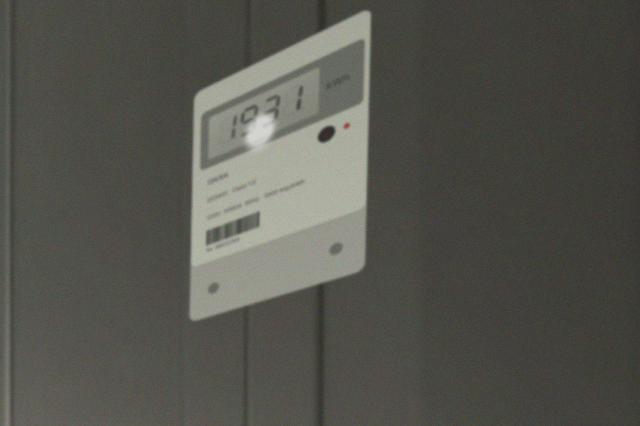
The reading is 1931
